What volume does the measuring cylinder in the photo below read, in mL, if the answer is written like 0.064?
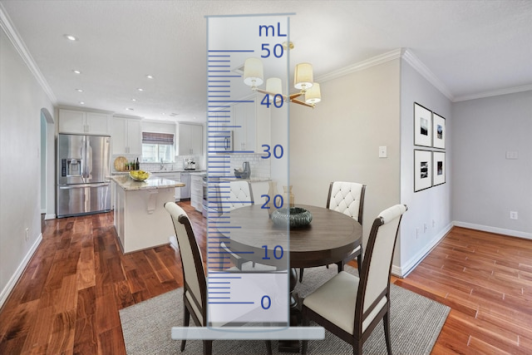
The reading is 6
